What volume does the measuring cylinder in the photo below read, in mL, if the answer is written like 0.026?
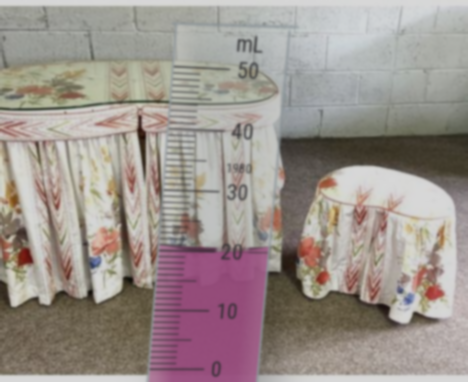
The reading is 20
